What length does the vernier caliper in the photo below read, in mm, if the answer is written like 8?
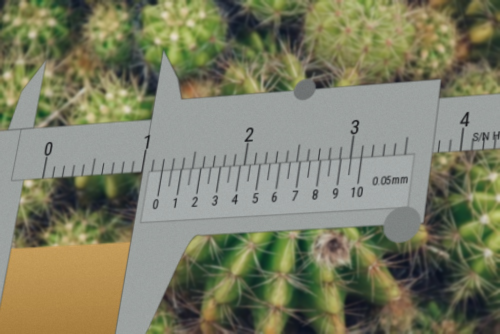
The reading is 12.0
